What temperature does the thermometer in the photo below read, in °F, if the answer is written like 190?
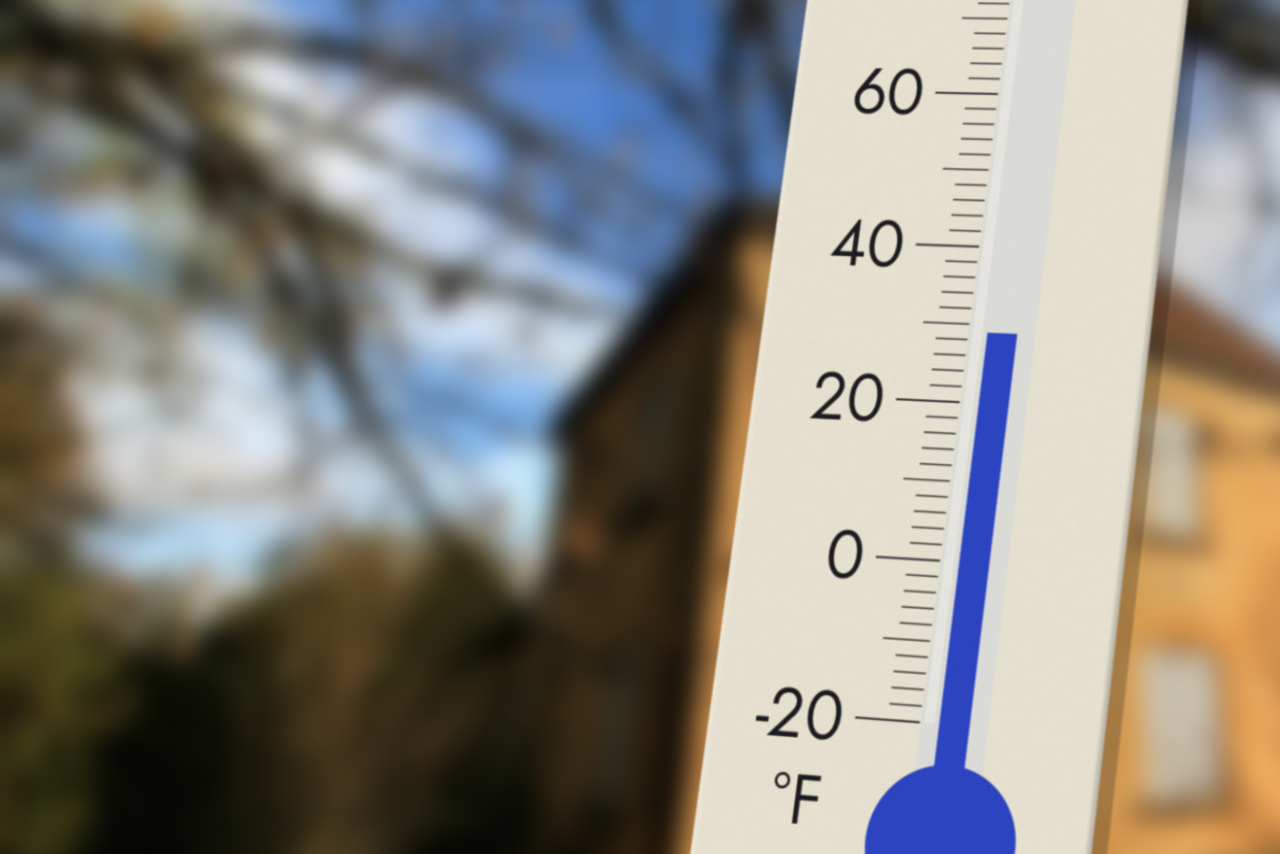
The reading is 29
